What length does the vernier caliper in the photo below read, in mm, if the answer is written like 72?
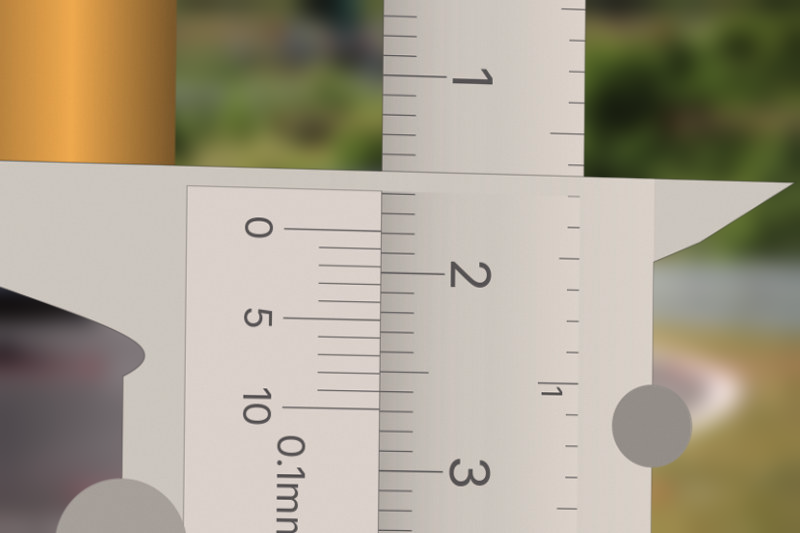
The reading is 17.9
